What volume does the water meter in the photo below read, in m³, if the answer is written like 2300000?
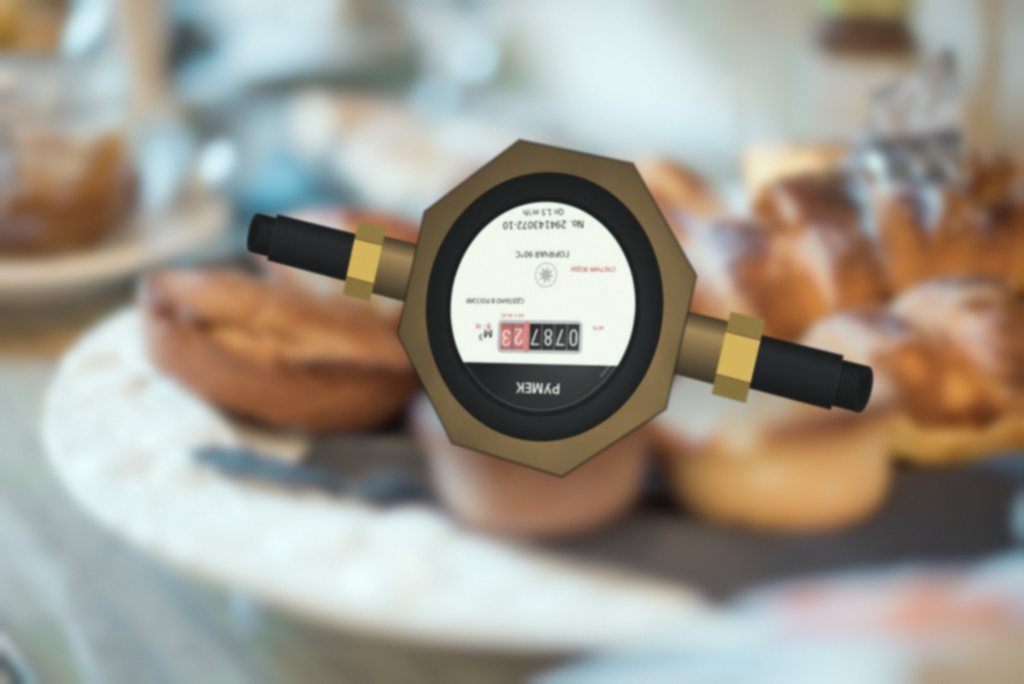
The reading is 787.23
